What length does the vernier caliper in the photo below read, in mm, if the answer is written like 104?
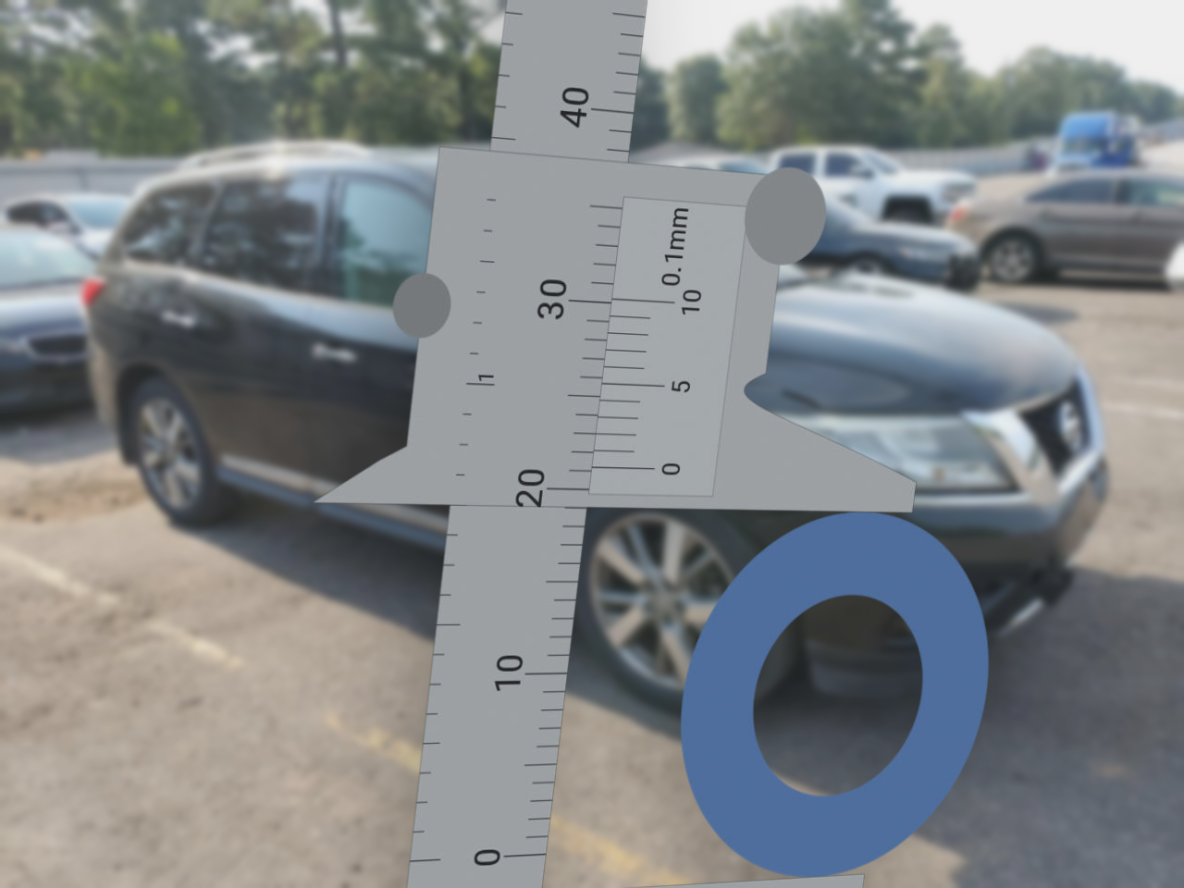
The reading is 21.2
